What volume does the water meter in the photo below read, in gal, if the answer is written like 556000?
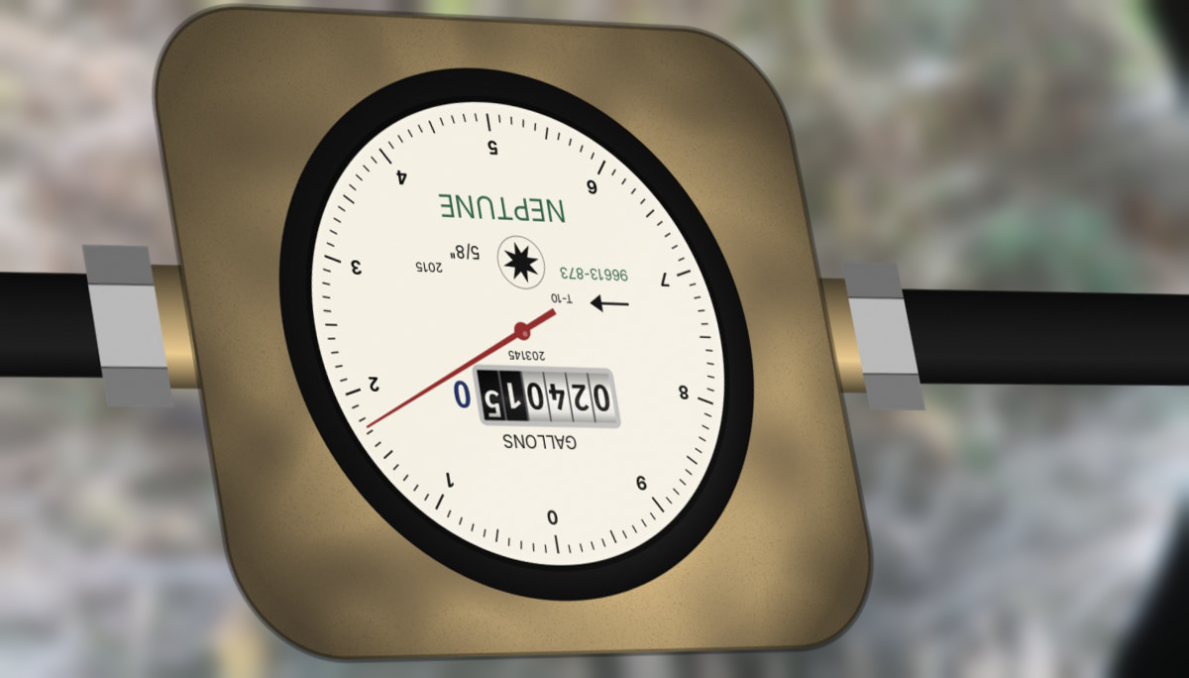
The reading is 240151.7
